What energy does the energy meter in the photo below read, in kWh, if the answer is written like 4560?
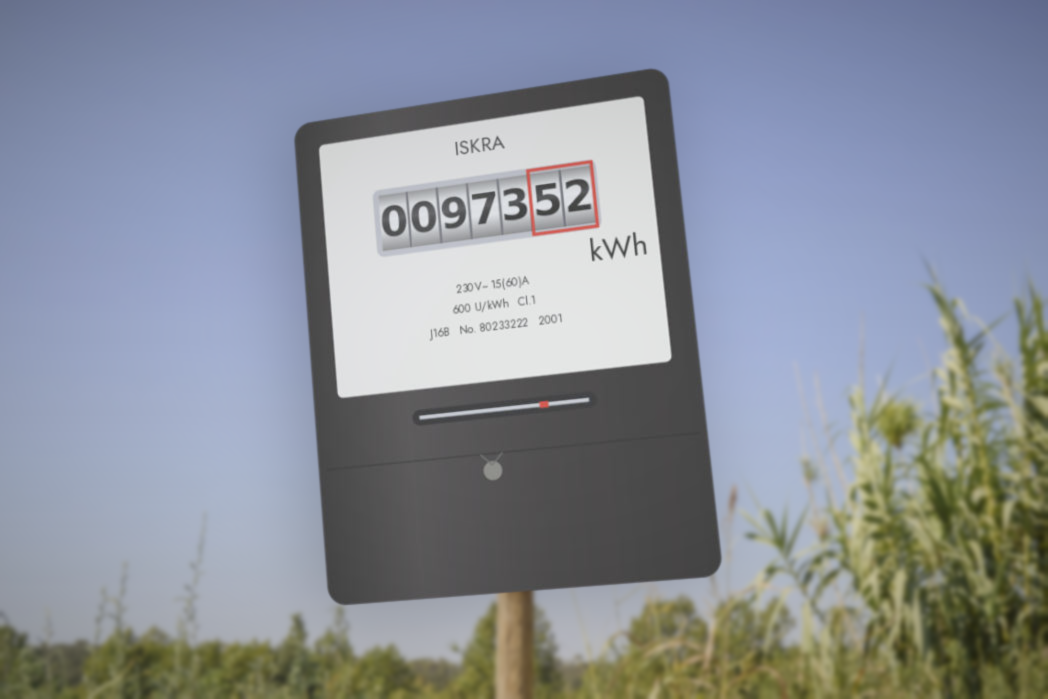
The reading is 973.52
